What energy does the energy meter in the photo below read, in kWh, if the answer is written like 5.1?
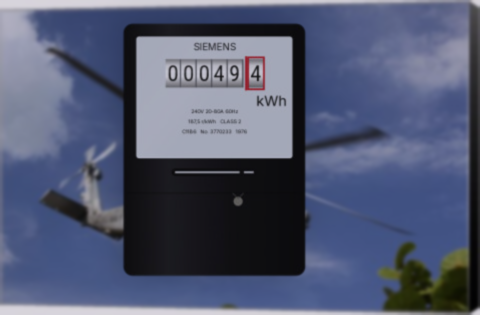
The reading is 49.4
